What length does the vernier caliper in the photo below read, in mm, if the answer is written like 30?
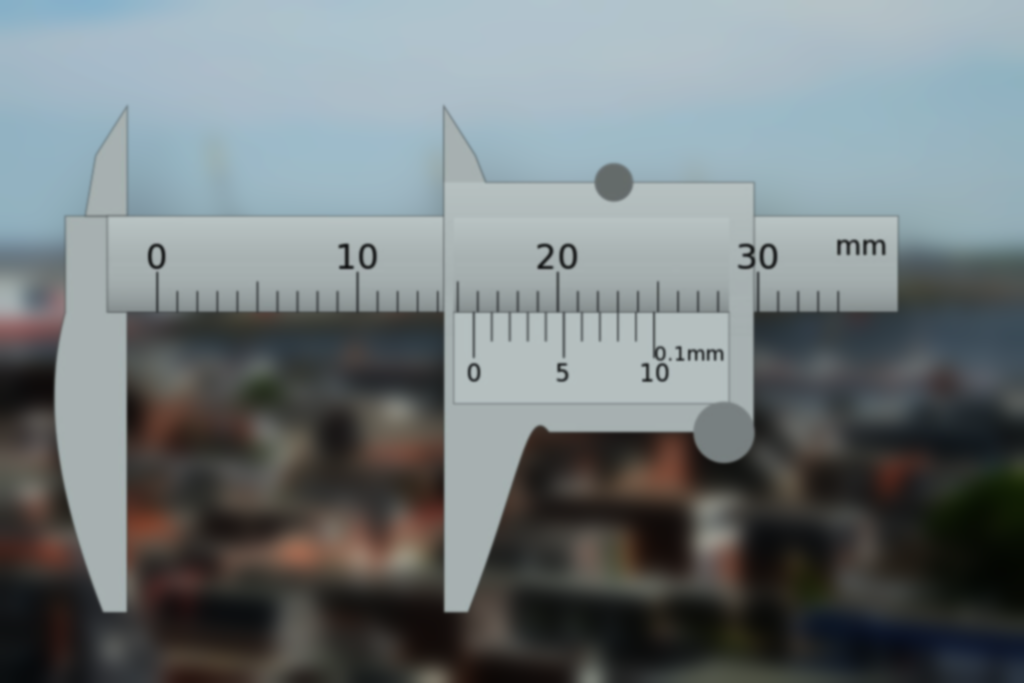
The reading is 15.8
